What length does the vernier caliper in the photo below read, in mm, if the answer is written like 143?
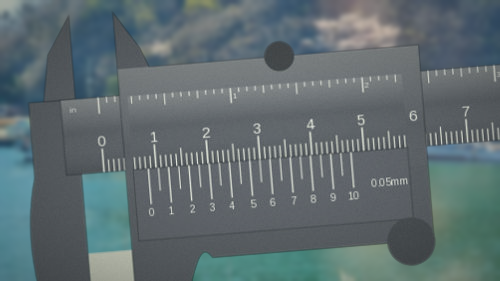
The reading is 8.5
